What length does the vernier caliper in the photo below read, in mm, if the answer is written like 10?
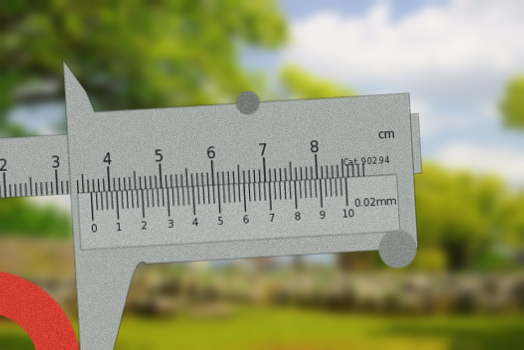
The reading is 36.5
